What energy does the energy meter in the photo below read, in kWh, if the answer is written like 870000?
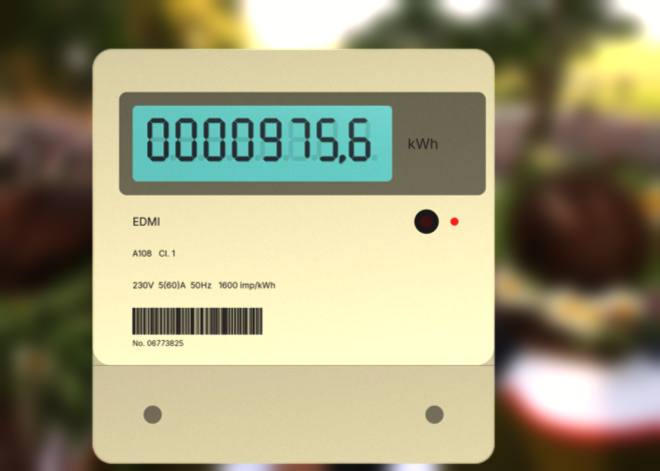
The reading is 975.6
